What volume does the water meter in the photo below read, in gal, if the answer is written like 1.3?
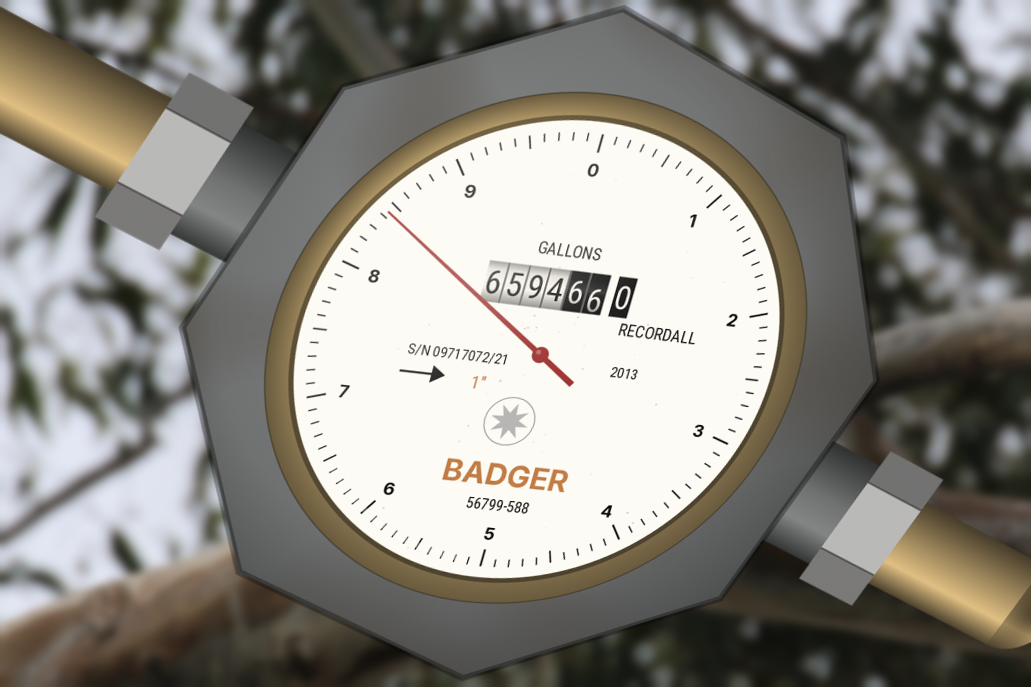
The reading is 6594658.4
